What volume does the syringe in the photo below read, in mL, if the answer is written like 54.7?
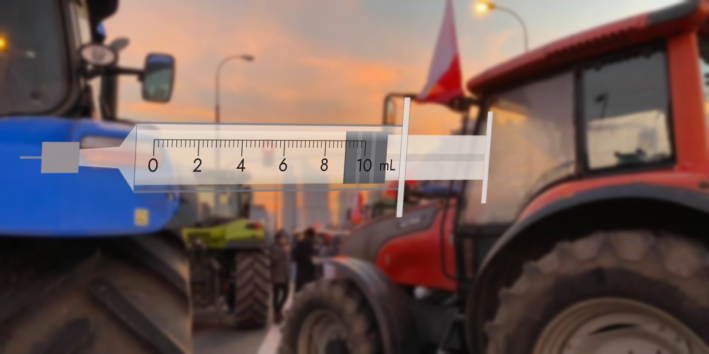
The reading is 9
